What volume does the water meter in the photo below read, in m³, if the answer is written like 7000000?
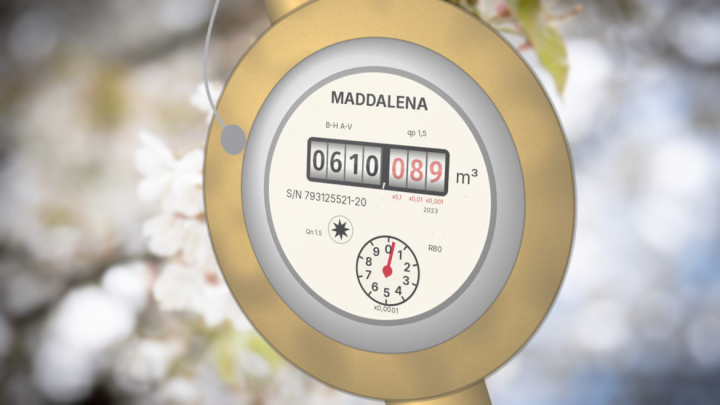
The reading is 610.0890
